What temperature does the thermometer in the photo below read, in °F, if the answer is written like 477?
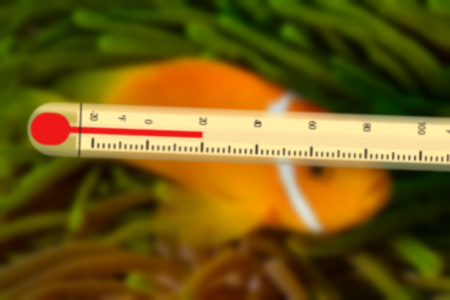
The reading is 20
